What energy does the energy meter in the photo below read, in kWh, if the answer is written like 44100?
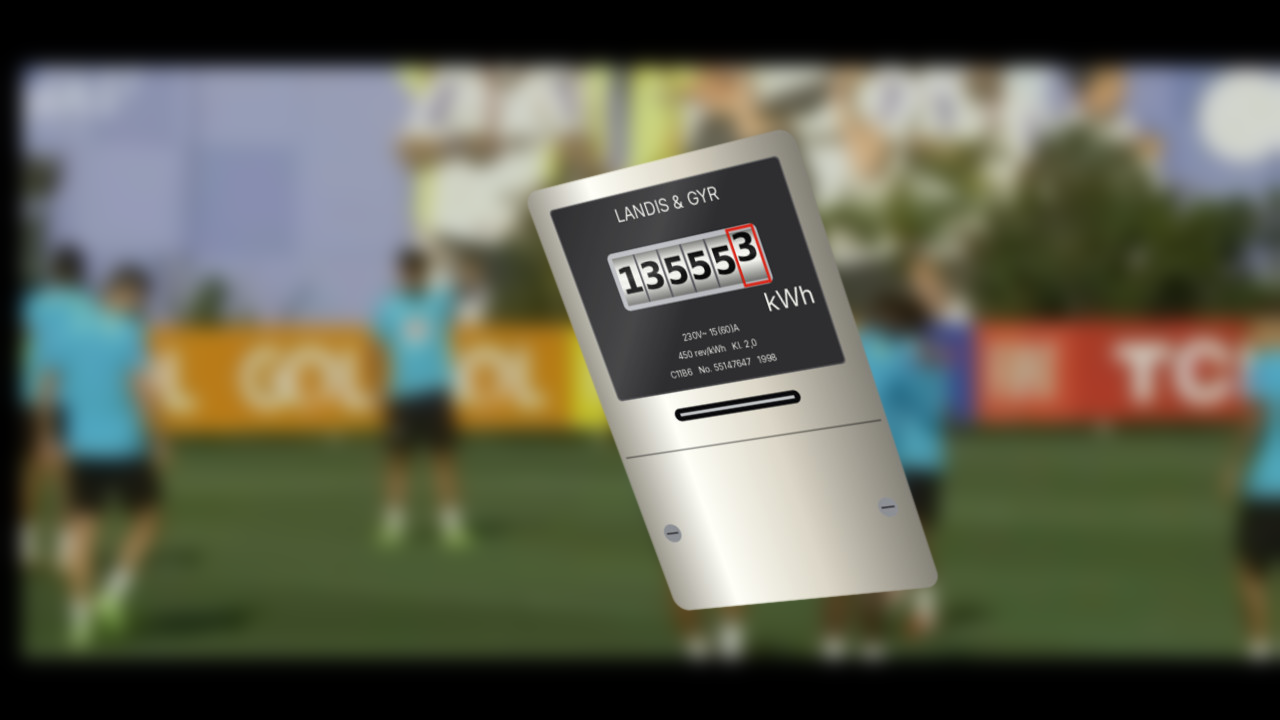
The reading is 13555.3
